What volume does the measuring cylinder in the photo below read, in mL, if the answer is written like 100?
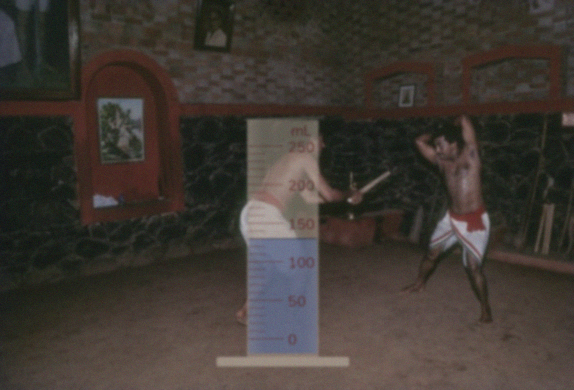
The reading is 130
